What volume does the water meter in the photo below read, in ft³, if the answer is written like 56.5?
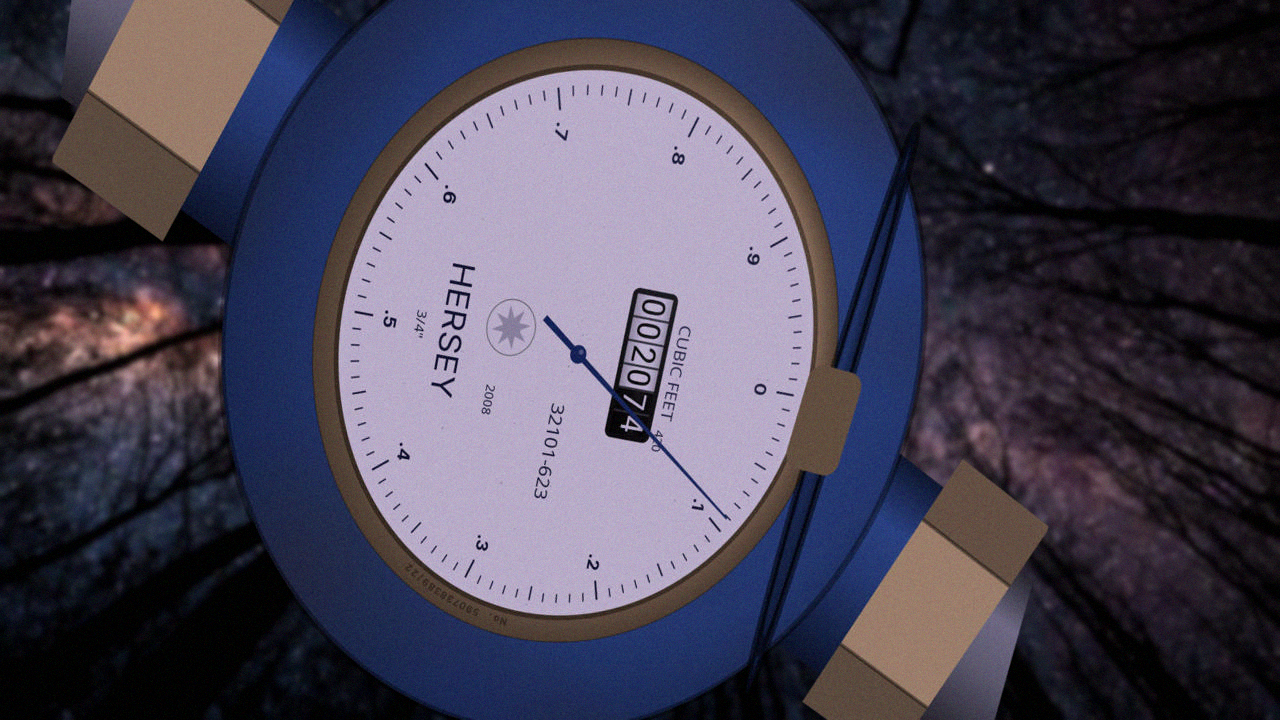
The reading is 2074.09
